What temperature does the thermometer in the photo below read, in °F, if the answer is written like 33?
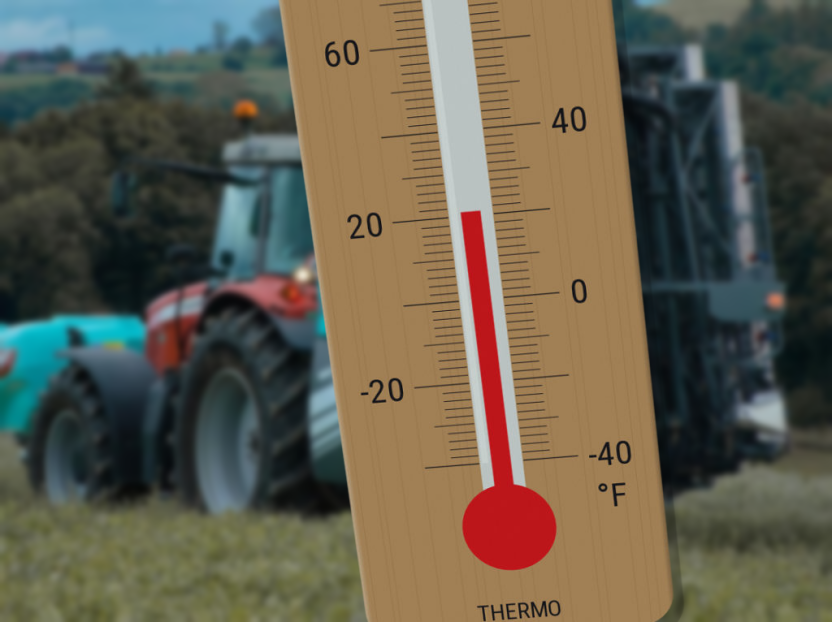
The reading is 21
